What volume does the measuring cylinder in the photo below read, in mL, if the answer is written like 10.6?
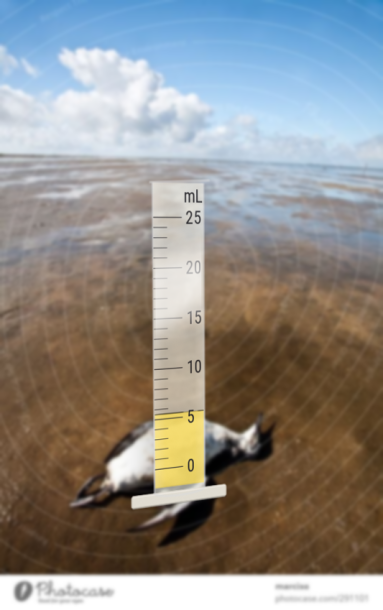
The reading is 5.5
